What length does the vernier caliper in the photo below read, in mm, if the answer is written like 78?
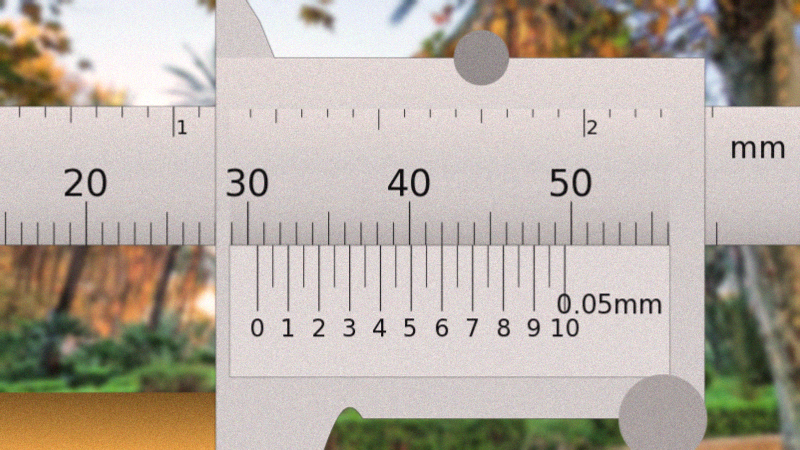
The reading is 30.6
